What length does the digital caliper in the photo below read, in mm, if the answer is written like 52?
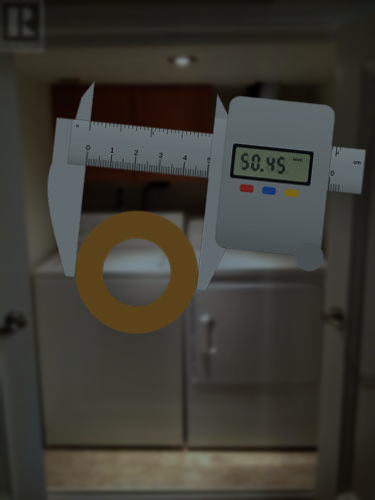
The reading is 50.45
